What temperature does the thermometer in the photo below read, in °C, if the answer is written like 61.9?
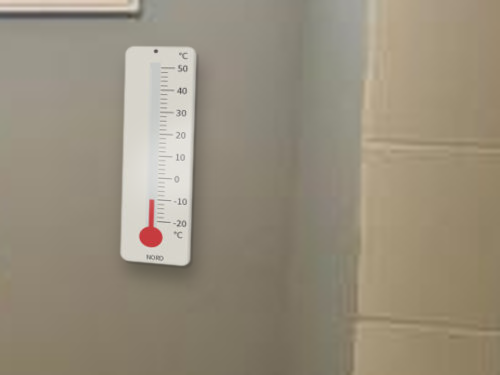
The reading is -10
